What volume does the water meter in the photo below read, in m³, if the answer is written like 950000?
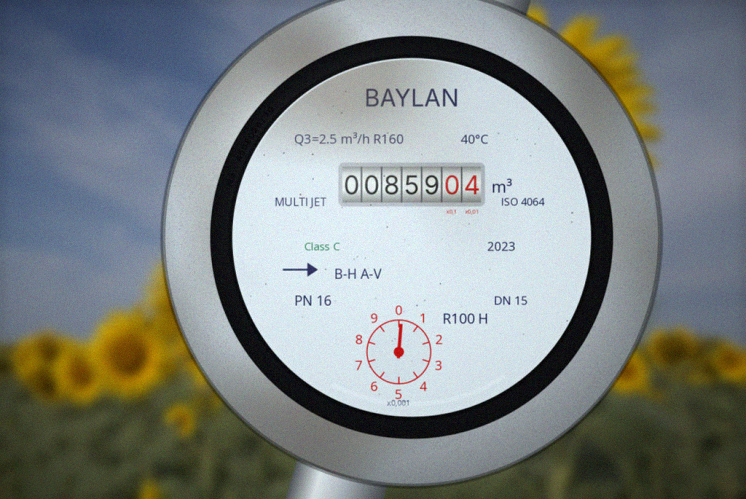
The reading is 859.040
